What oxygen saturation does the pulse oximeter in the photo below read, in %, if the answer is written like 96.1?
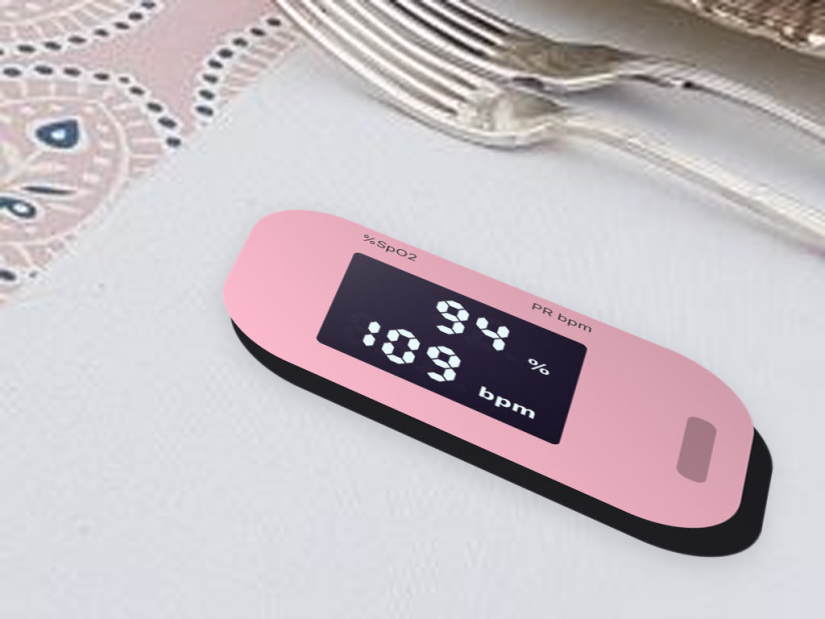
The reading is 94
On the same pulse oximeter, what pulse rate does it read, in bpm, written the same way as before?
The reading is 109
